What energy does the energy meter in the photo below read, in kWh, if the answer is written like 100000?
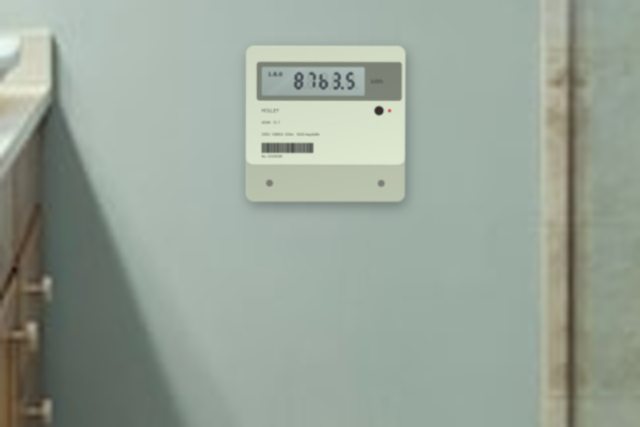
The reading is 8763.5
